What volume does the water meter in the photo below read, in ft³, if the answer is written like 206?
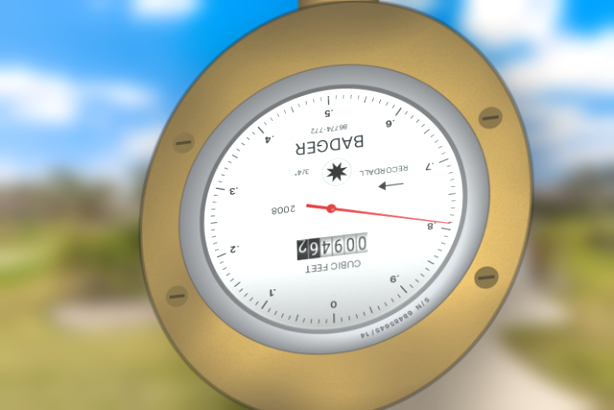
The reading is 9461.79
